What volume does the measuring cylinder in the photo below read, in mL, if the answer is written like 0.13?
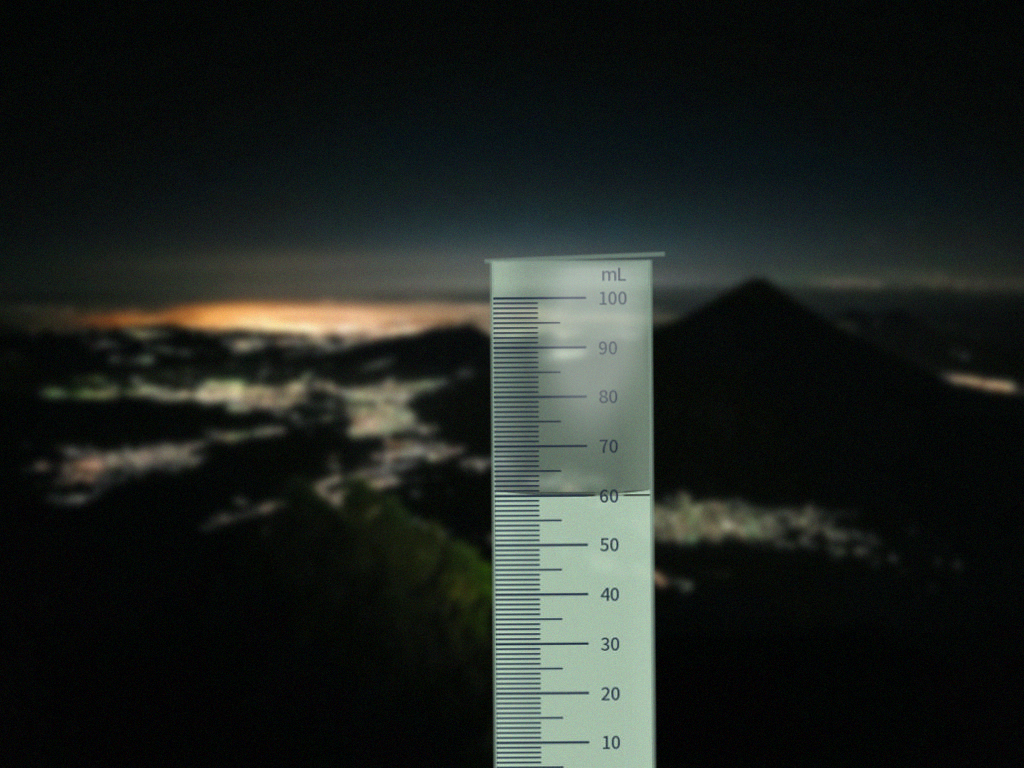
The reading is 60
